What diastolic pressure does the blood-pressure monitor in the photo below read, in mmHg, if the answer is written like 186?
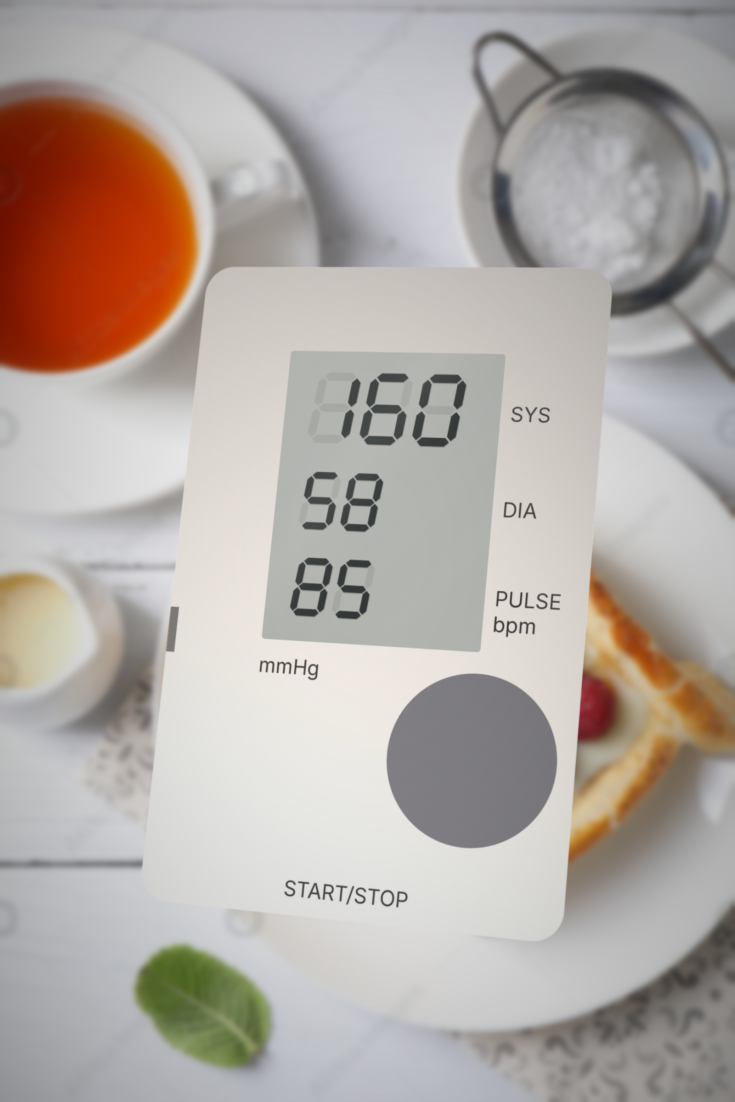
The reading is 58
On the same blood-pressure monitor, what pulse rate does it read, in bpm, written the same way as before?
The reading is 85
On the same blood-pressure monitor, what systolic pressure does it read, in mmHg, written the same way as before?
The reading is 160
